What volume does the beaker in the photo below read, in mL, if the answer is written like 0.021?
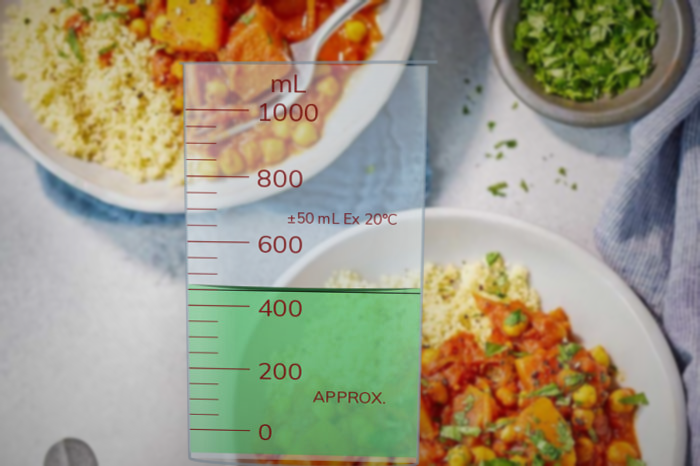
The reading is 450
